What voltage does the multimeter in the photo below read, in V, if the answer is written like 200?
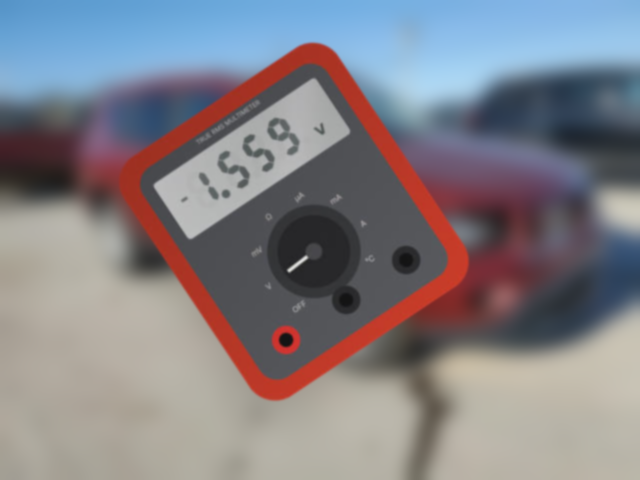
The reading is -1.559
